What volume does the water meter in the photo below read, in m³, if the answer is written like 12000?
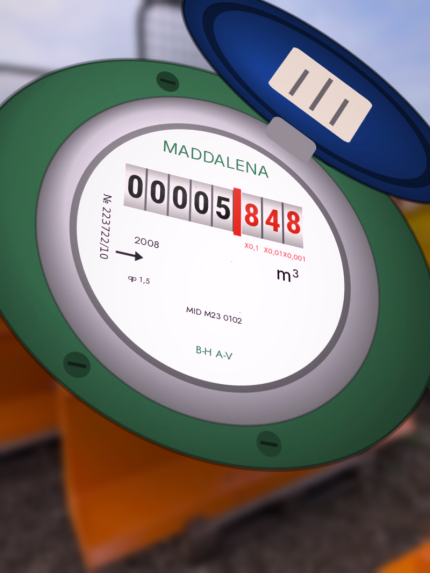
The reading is 5.848
